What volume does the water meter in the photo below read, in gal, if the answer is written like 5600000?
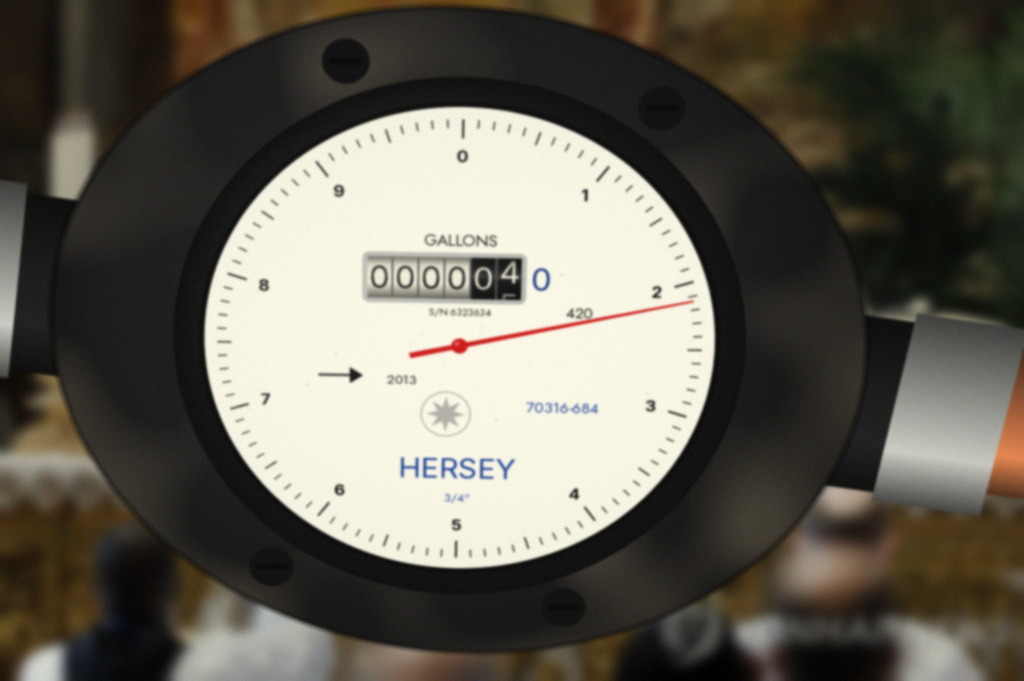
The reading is 42.1
